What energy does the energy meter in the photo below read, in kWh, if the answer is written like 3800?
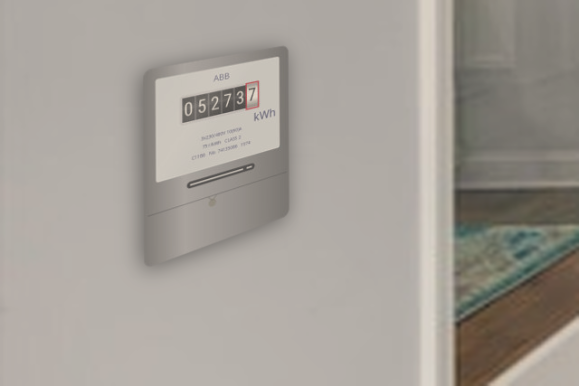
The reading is 5273.7
